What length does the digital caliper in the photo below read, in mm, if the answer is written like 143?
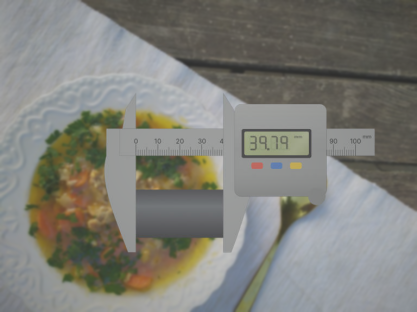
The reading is 39.79
